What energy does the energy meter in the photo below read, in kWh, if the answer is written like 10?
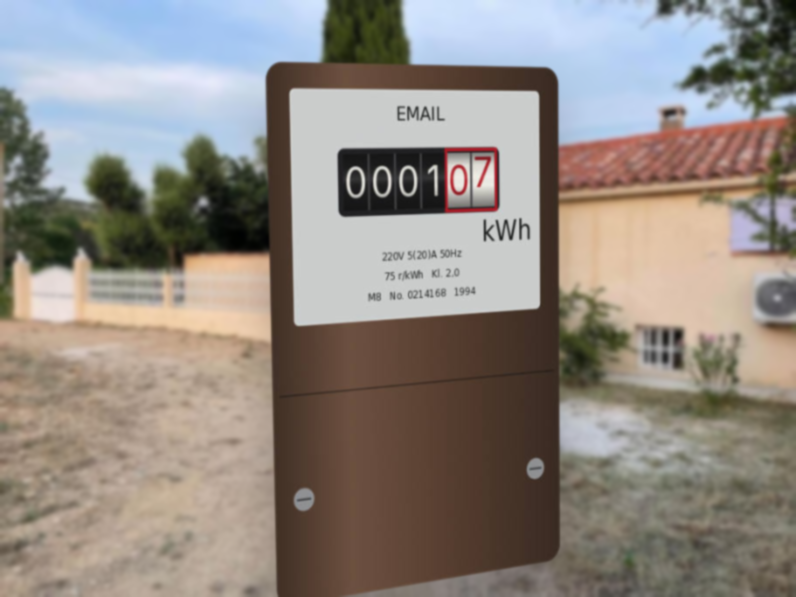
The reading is 1.07
